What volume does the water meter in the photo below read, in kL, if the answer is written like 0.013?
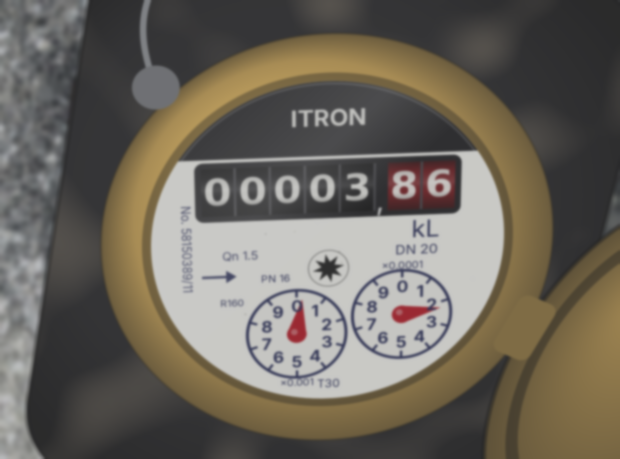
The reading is 3.8602
